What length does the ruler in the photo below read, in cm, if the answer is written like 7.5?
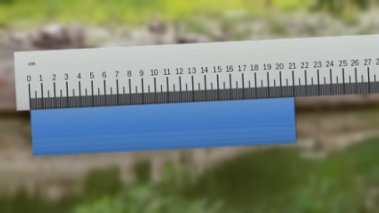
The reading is 21
